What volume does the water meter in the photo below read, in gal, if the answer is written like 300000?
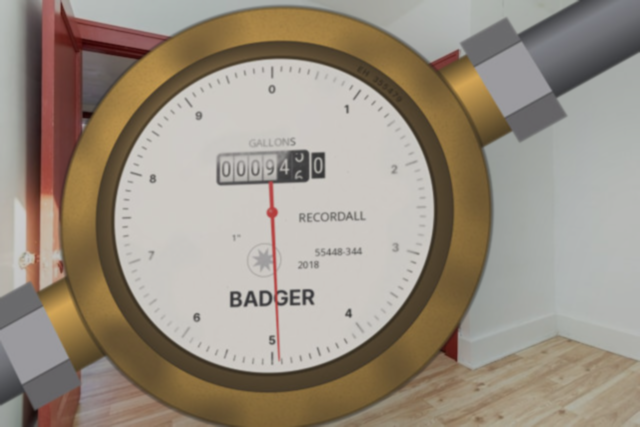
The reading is 9454.9
